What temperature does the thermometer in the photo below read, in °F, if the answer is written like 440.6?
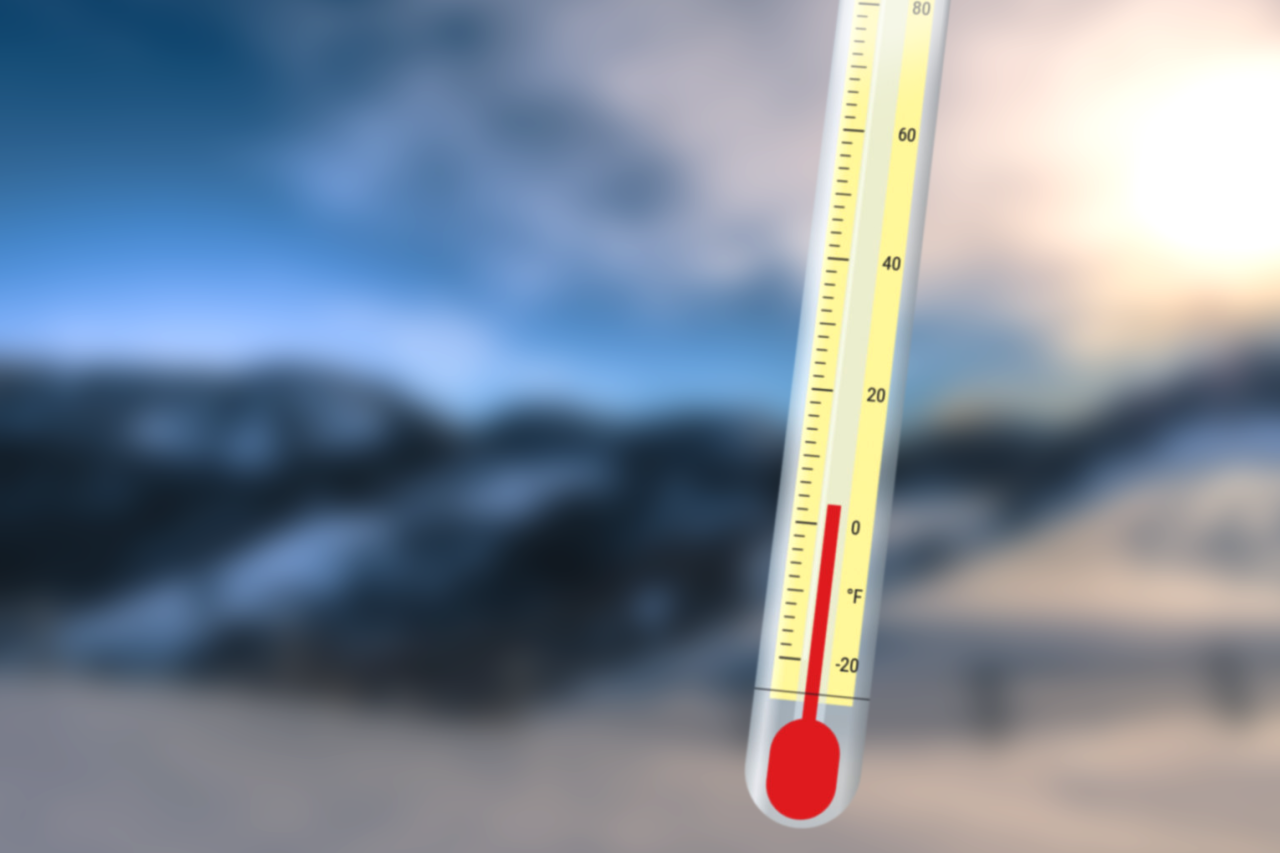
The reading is 3
